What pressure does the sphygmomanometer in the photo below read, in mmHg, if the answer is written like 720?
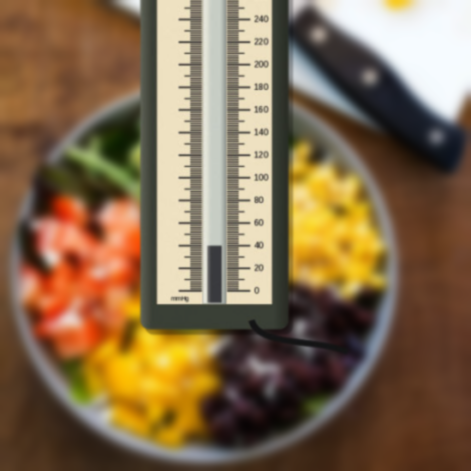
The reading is 40
